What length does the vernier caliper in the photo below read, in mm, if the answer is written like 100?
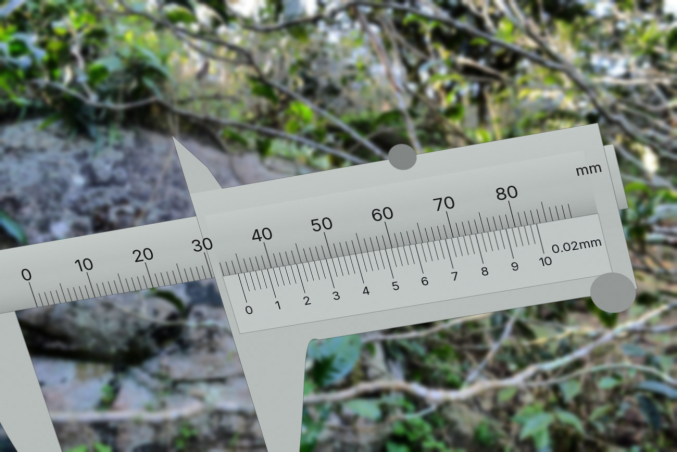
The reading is 34.4
